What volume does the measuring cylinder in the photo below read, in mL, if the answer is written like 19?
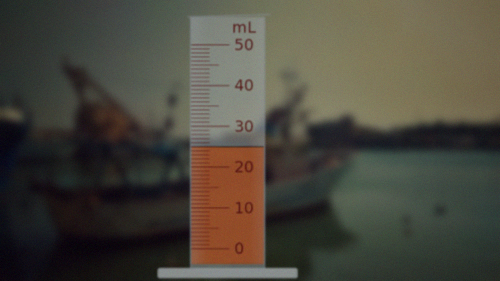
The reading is 25
